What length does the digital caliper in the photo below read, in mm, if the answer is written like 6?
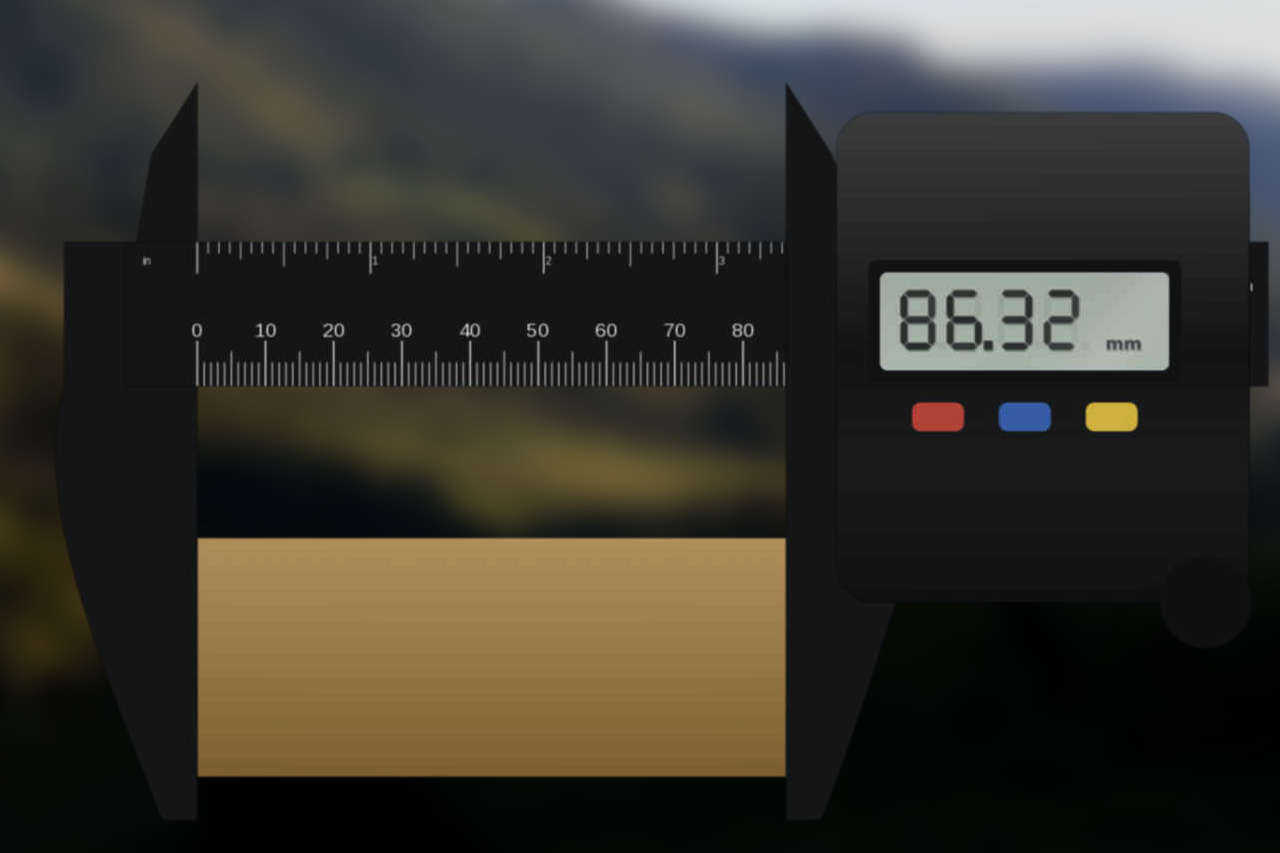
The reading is 86.32
